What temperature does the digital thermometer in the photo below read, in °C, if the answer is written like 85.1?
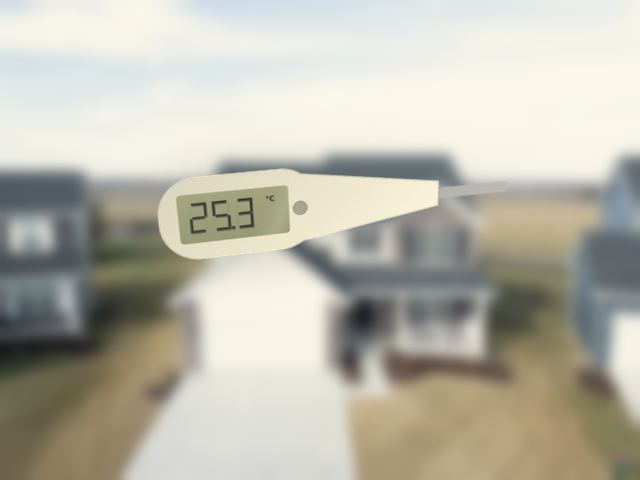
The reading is 25.3
